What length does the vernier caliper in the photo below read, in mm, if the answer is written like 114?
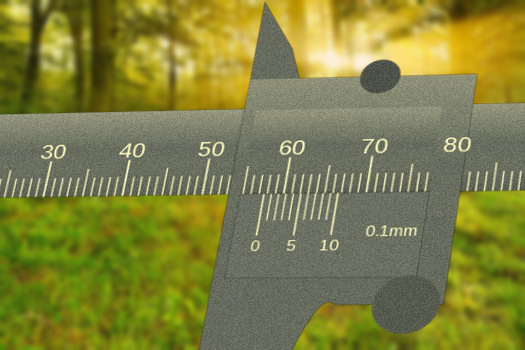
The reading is 57.6
